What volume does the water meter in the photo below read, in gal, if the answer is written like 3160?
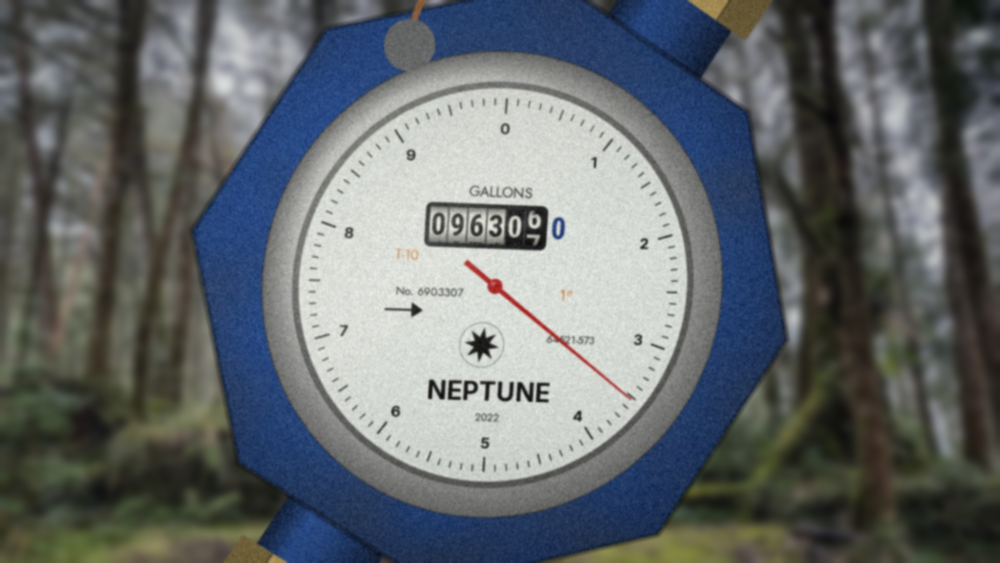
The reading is 963063.5
